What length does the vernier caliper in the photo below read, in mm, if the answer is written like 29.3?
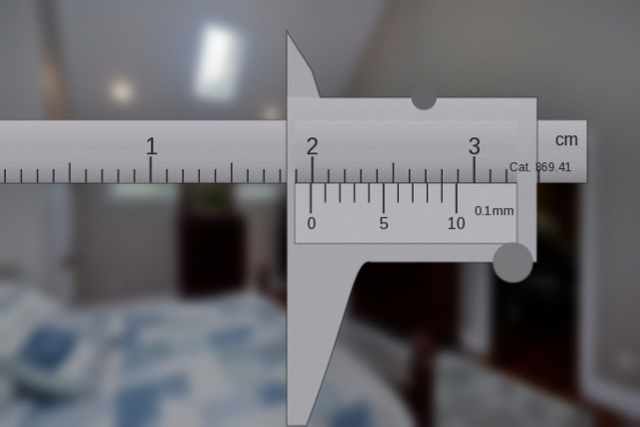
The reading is 19.9
